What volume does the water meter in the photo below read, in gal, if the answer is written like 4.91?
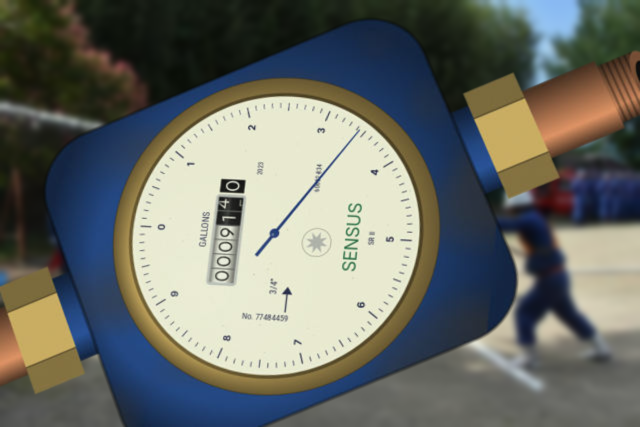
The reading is 9143.4
